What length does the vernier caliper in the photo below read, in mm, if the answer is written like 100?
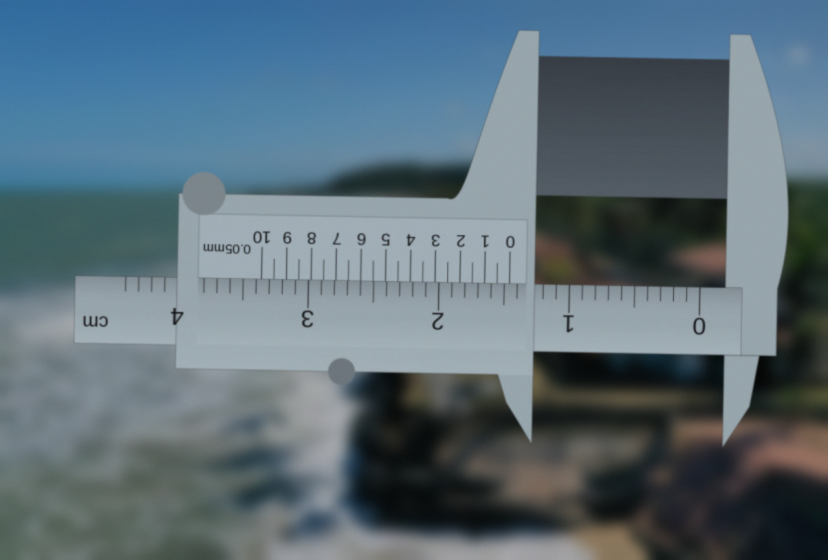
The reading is 14.6
